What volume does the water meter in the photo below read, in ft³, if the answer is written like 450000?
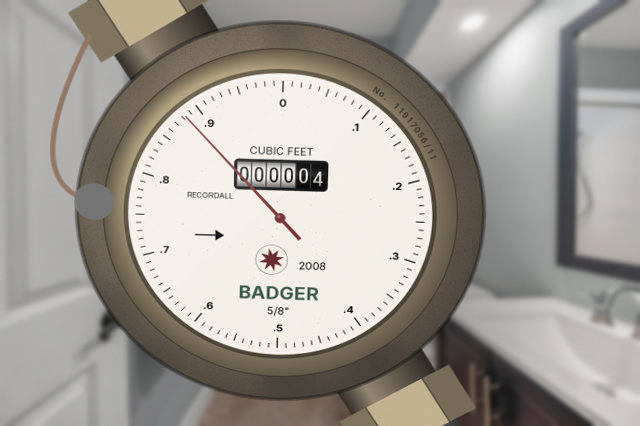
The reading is 3.88
